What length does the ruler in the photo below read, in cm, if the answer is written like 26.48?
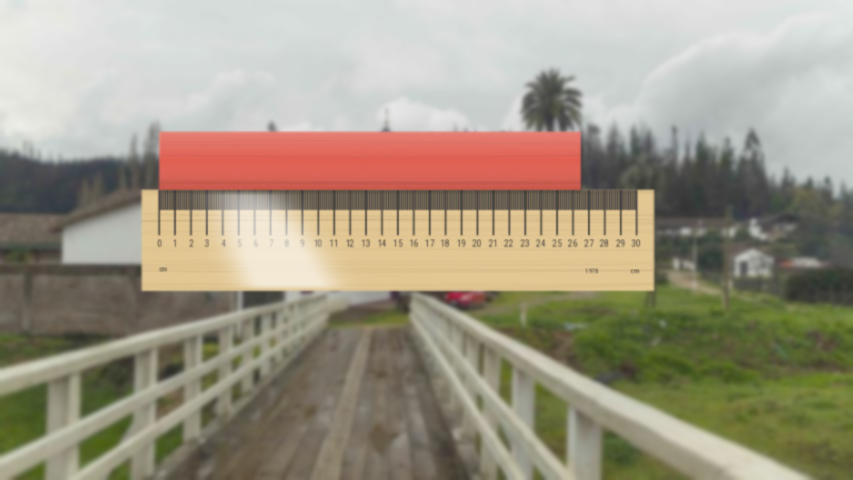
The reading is 26.5
